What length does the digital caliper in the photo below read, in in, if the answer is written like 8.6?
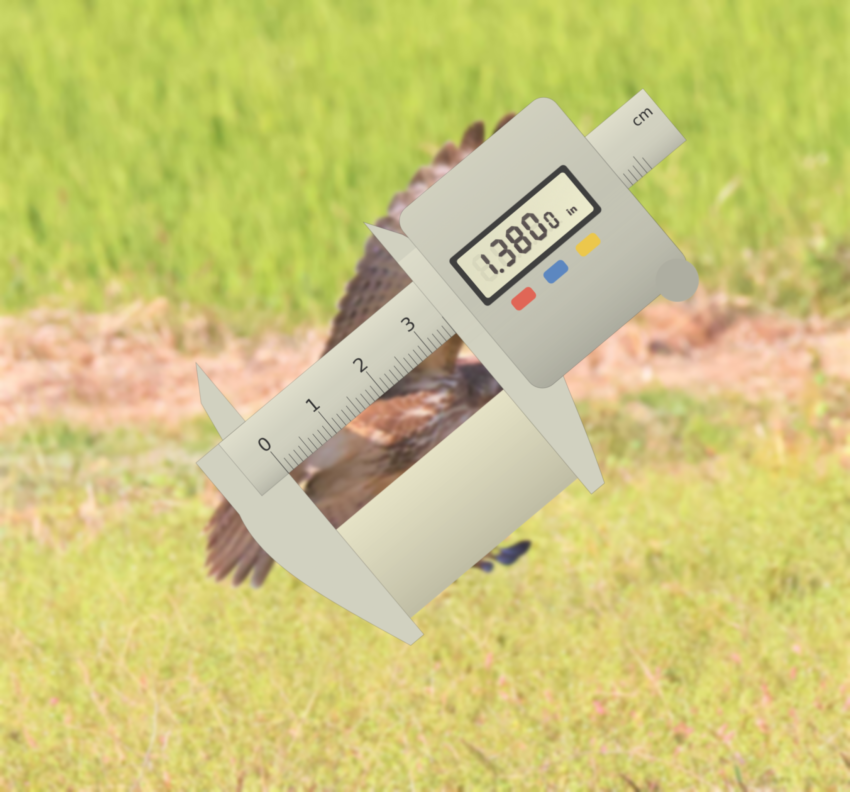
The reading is 1.3800
